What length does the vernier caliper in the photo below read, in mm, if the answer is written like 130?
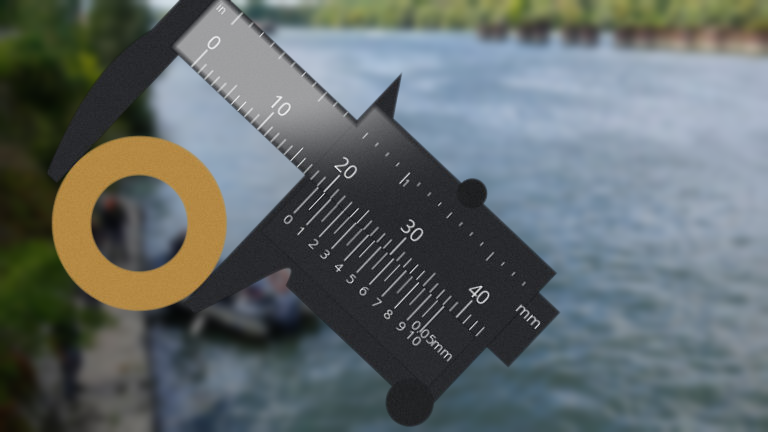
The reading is 19.2
